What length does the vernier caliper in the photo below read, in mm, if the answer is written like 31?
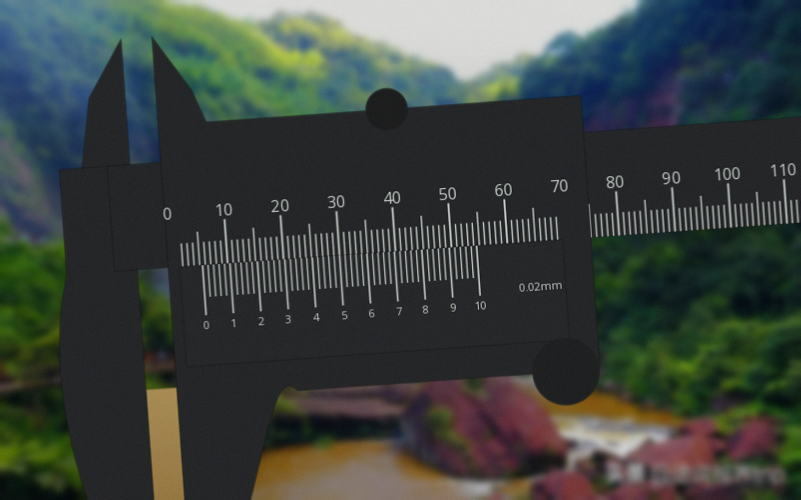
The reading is 5.5
